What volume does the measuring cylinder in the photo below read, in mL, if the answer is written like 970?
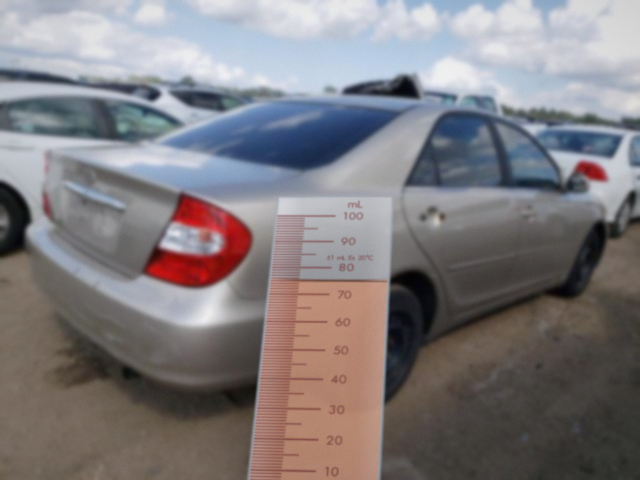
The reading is 75
